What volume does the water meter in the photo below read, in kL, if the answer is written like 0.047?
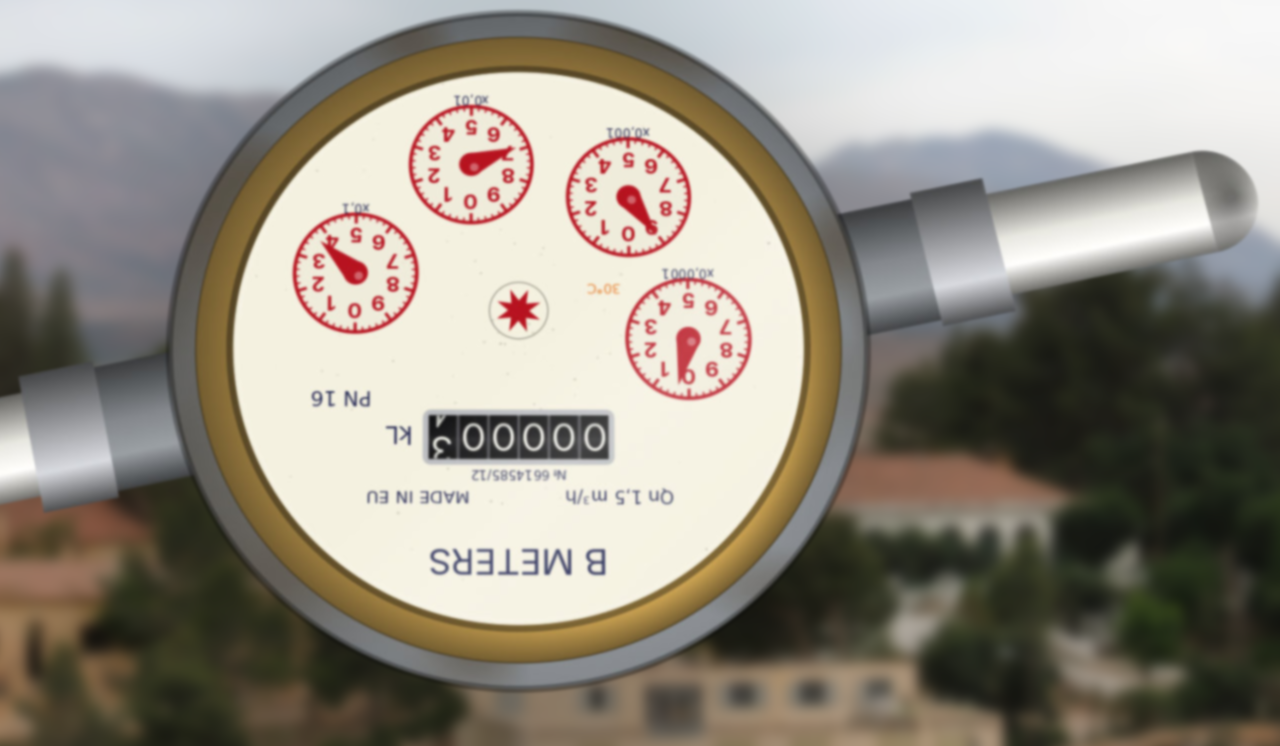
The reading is 3.3690
